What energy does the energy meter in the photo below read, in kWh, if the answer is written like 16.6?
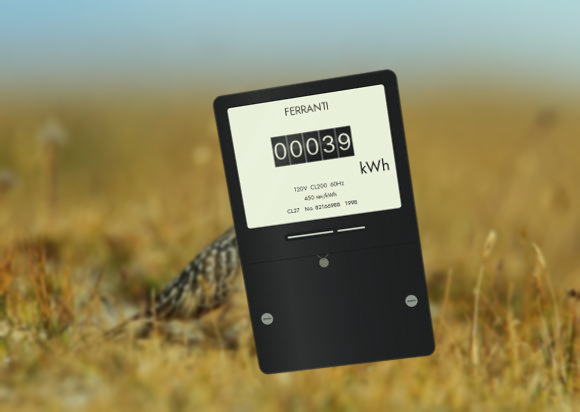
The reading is 39
